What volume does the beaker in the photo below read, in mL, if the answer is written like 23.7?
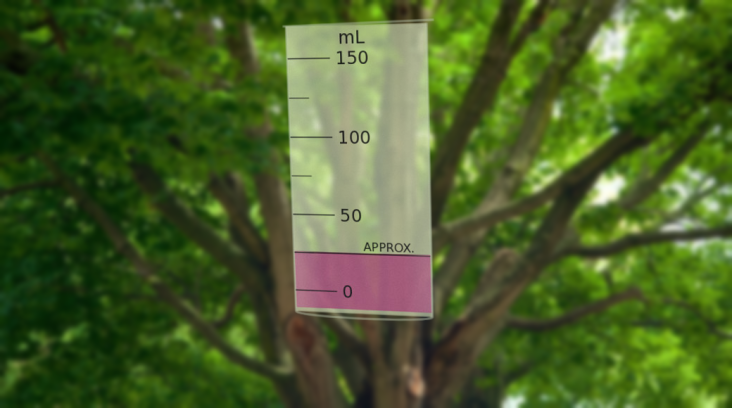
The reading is 25
